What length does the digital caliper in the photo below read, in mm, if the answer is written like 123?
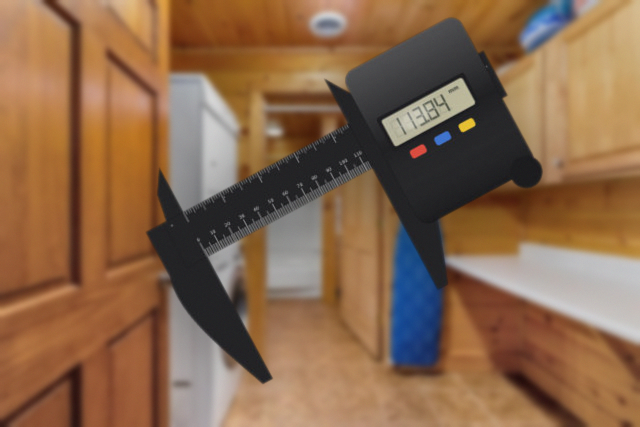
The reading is 113.84
